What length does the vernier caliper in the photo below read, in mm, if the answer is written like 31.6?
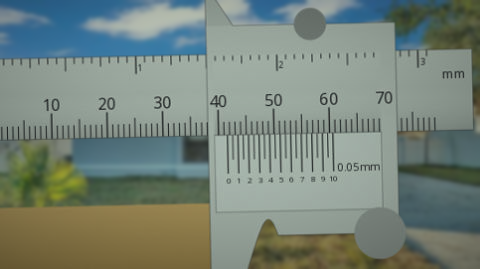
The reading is 41.6
